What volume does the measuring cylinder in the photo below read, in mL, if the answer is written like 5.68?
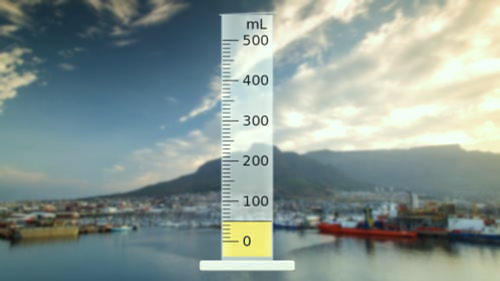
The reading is 50
